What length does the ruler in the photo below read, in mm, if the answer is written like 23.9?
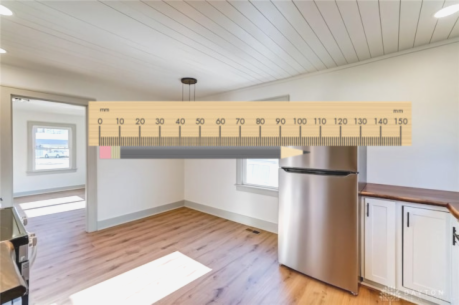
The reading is 105
